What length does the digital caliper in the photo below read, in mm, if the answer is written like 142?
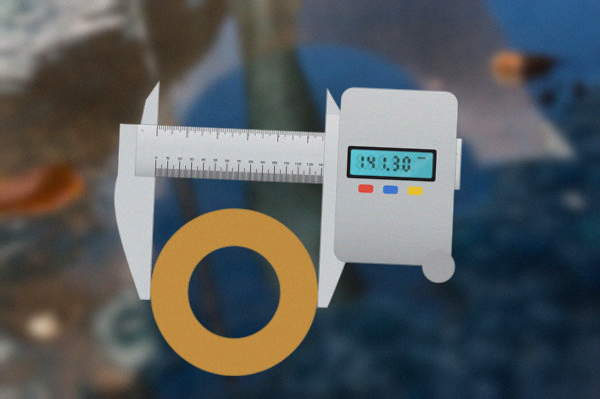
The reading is 141.30
